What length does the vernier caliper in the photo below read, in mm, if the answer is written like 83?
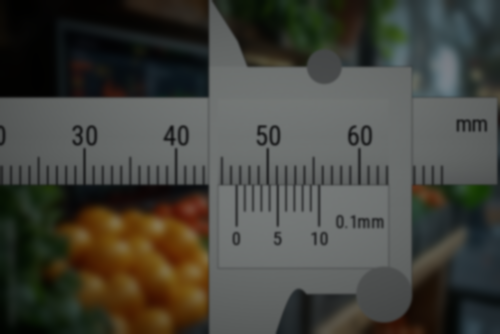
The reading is 46.6
